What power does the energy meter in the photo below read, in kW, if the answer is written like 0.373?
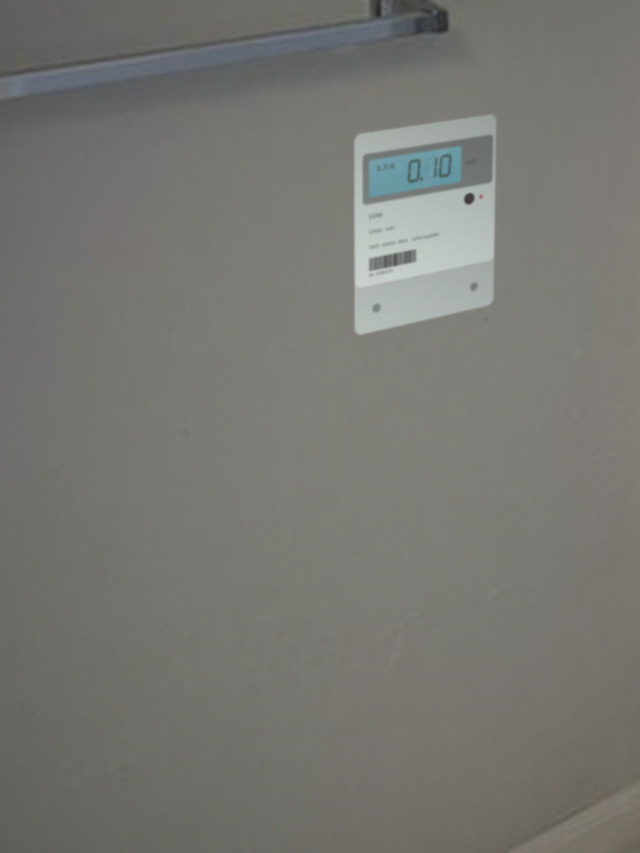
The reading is 0.10
